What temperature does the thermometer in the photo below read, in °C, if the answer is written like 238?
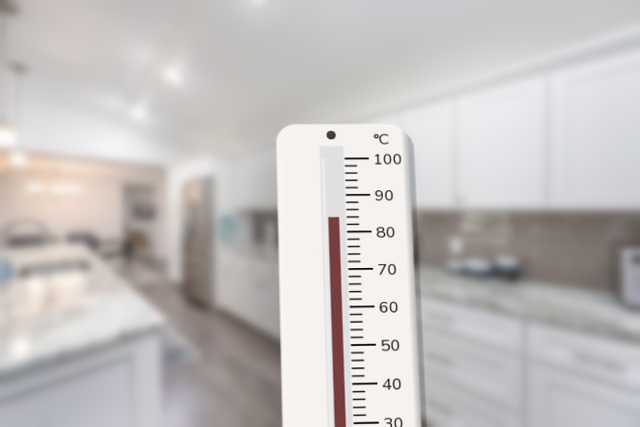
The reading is 84
